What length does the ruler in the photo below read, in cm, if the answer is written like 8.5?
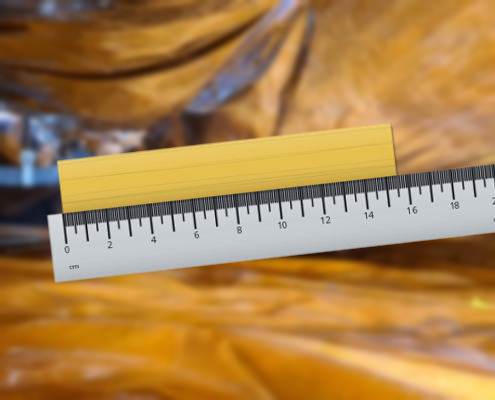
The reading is 15.5
